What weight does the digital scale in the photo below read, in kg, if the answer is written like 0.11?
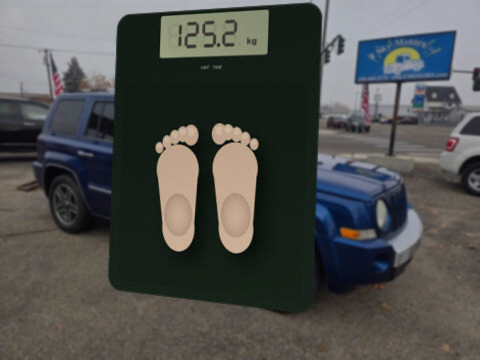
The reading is 125.2
